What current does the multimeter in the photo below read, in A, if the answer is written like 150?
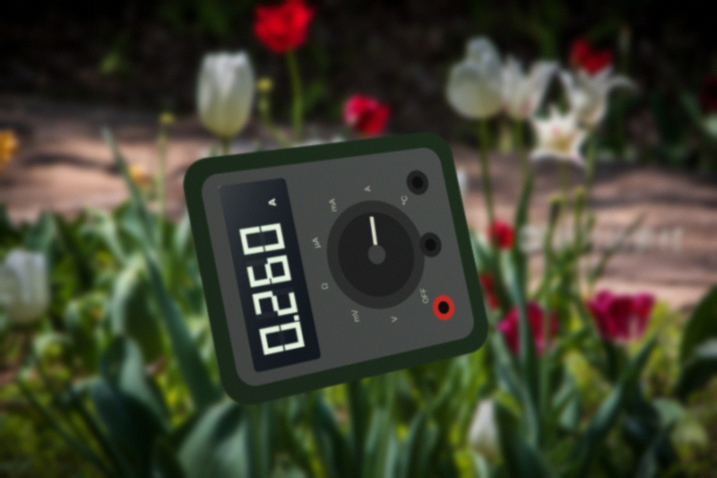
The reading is 0.260
